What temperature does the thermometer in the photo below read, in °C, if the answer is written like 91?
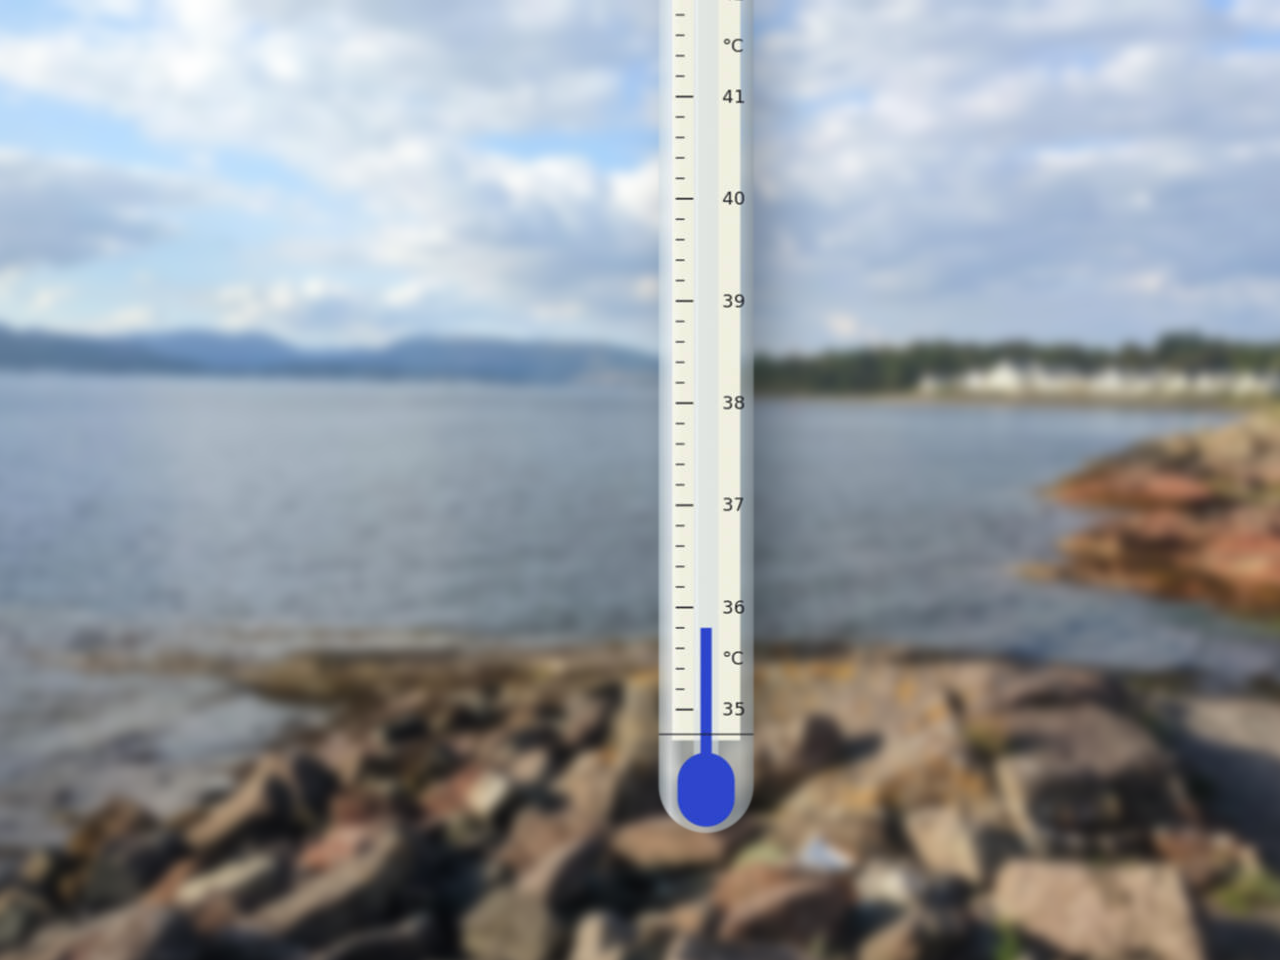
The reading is 35.8
